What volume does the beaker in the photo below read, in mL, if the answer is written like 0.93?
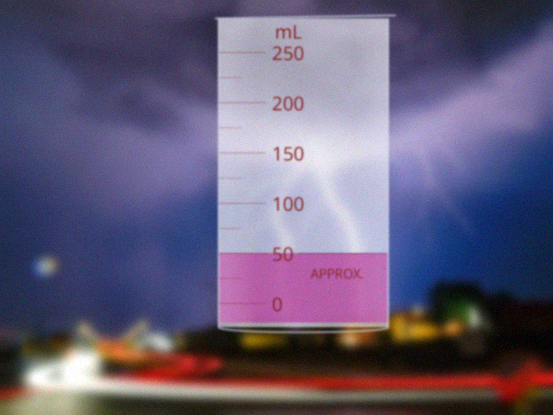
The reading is 50
